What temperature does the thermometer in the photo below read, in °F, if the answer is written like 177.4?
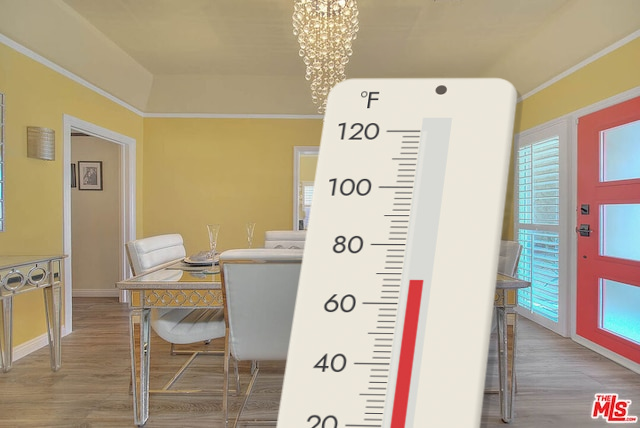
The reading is 68
